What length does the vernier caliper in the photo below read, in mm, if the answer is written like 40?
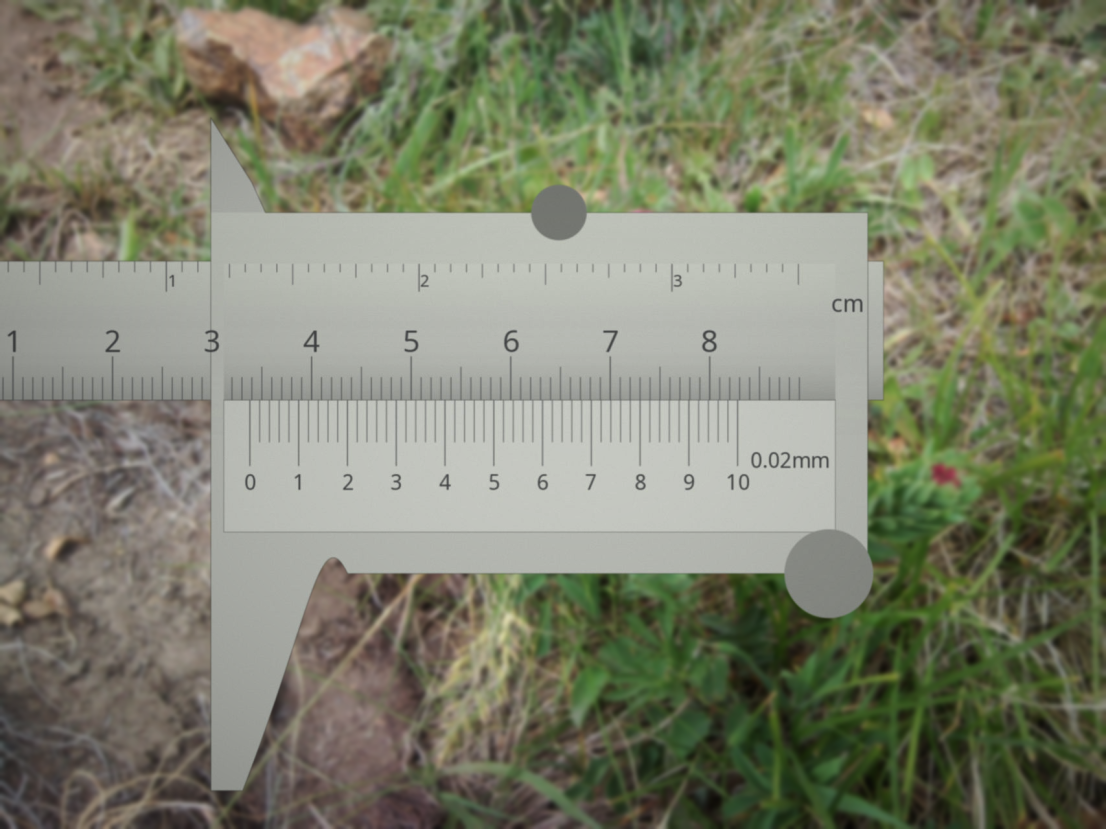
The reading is 33.8
